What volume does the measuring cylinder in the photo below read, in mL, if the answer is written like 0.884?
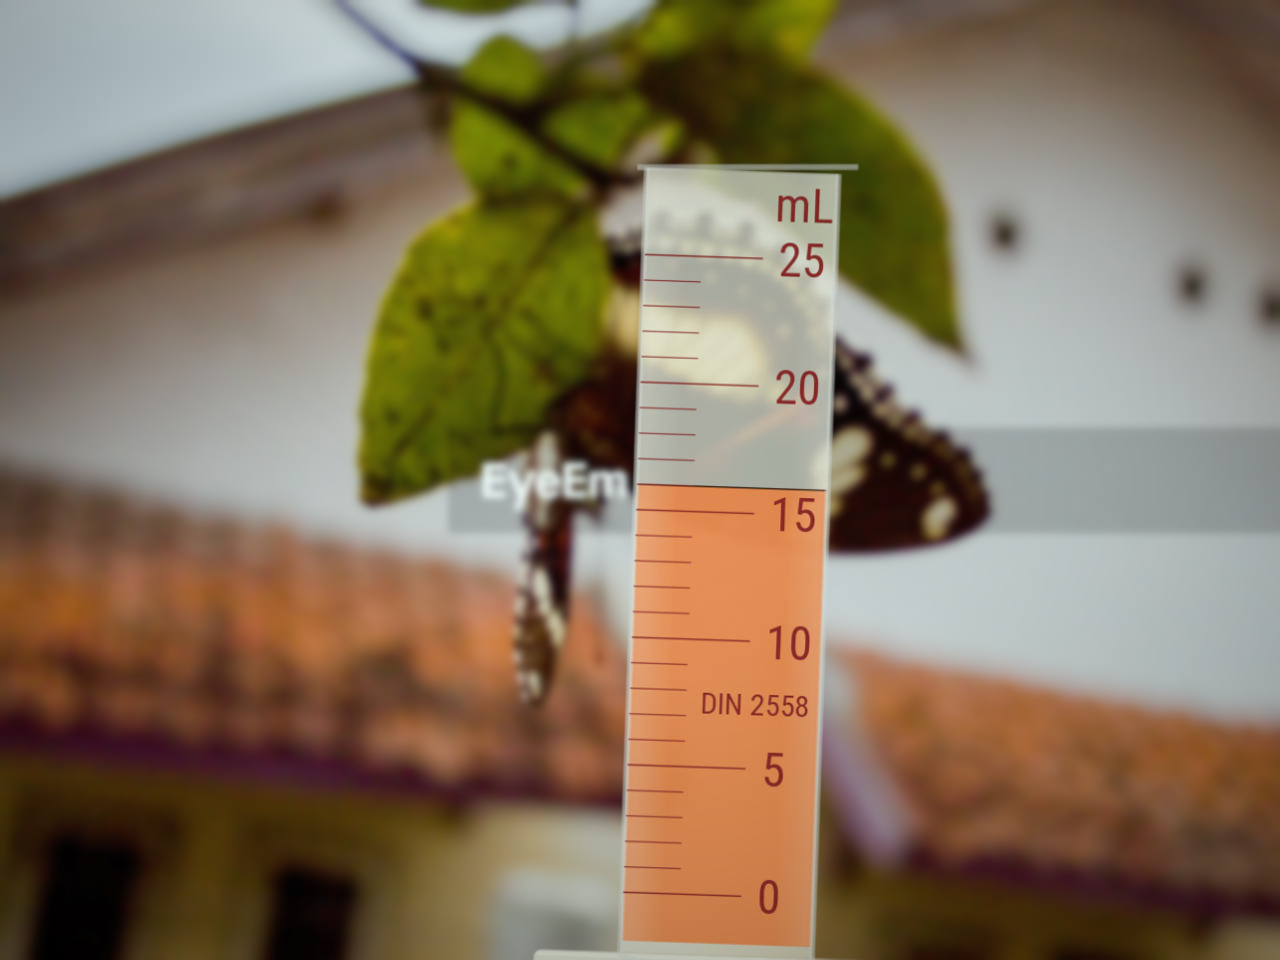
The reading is 16
